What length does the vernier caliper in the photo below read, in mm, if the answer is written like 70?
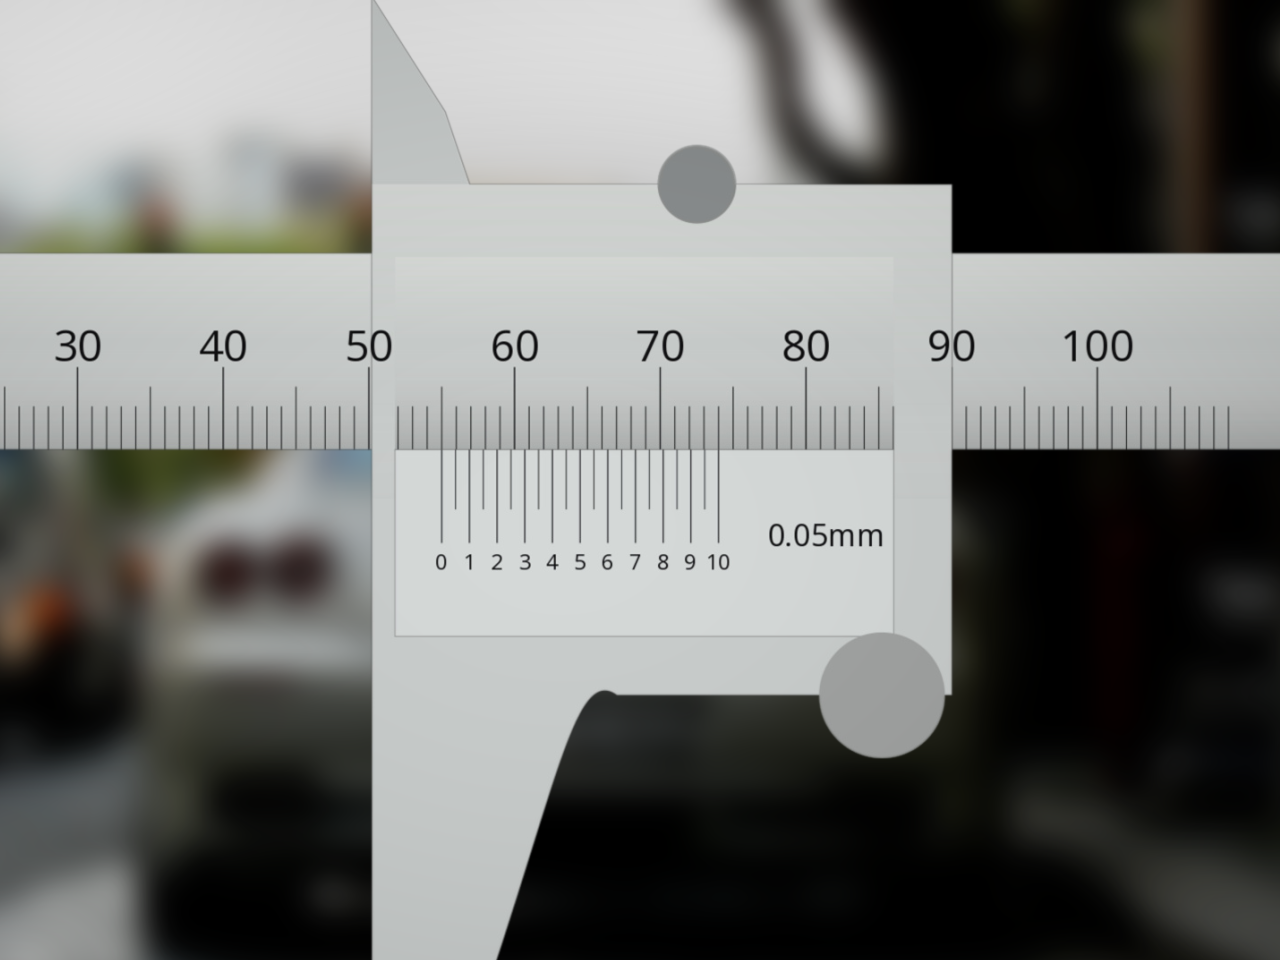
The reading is 55.0
